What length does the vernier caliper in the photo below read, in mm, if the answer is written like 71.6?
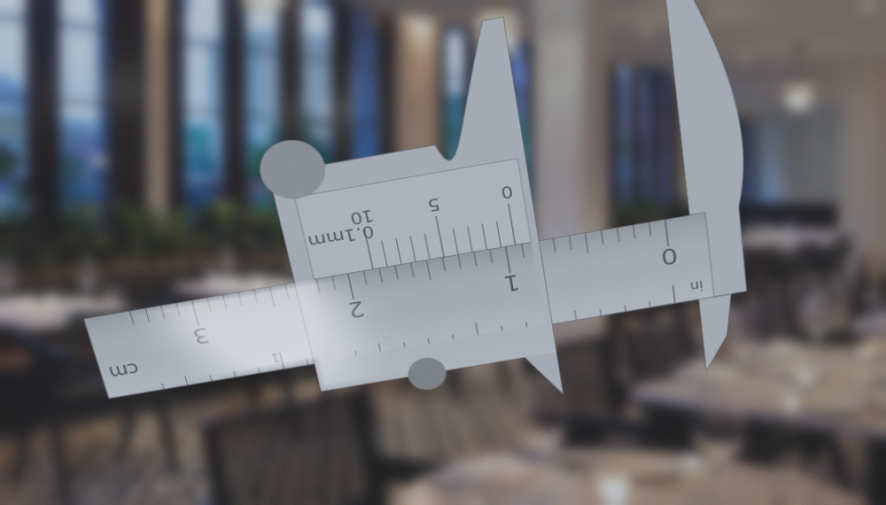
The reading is 9.4
